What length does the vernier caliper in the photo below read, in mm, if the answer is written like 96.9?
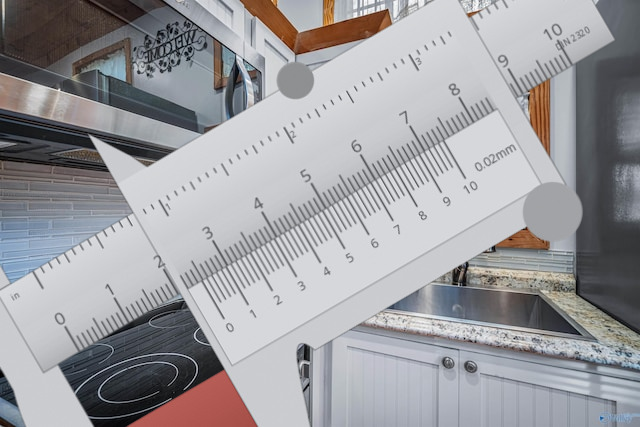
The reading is 24.8
